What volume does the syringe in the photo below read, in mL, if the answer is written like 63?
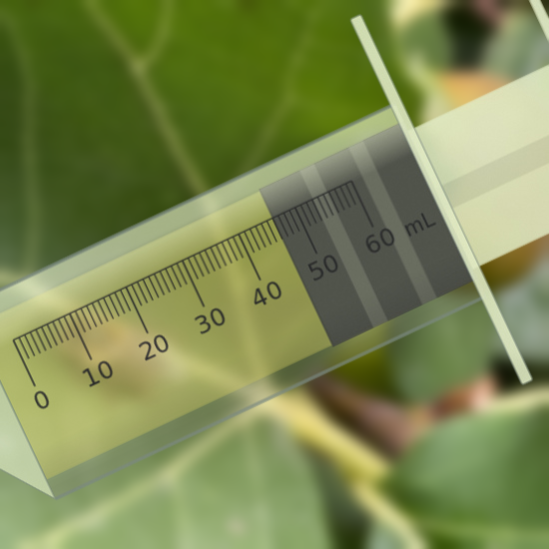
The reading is 46
